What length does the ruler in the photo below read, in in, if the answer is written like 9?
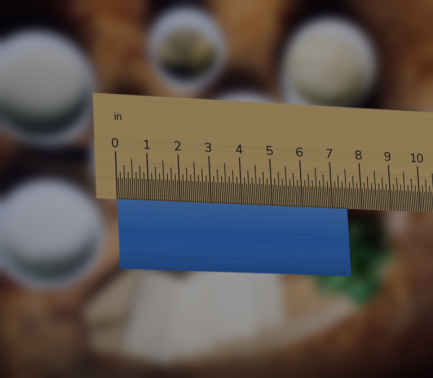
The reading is 7.5
